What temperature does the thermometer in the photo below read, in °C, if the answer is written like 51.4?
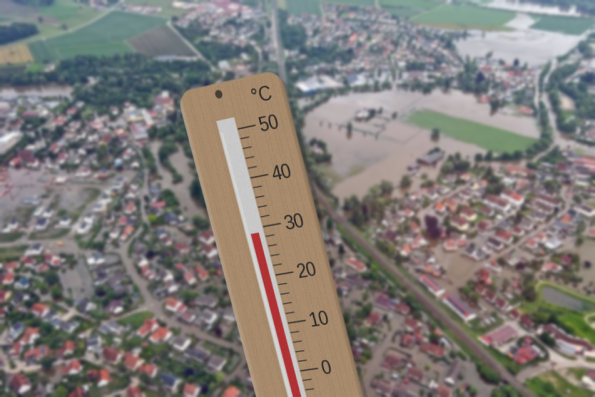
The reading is 29
